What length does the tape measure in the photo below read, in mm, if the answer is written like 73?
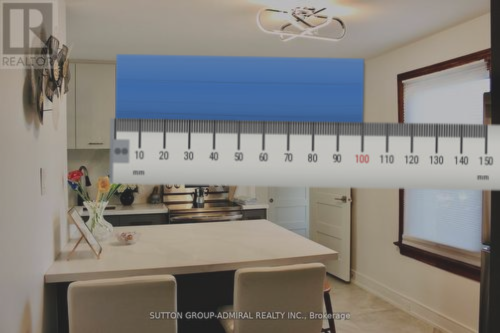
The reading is 100
